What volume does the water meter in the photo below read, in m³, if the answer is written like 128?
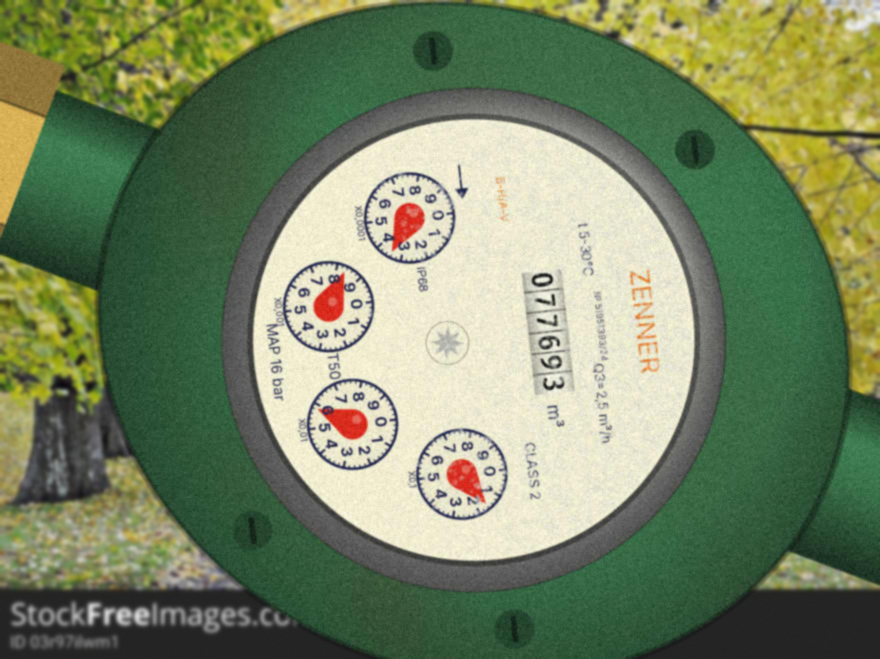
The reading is 77693.1583
